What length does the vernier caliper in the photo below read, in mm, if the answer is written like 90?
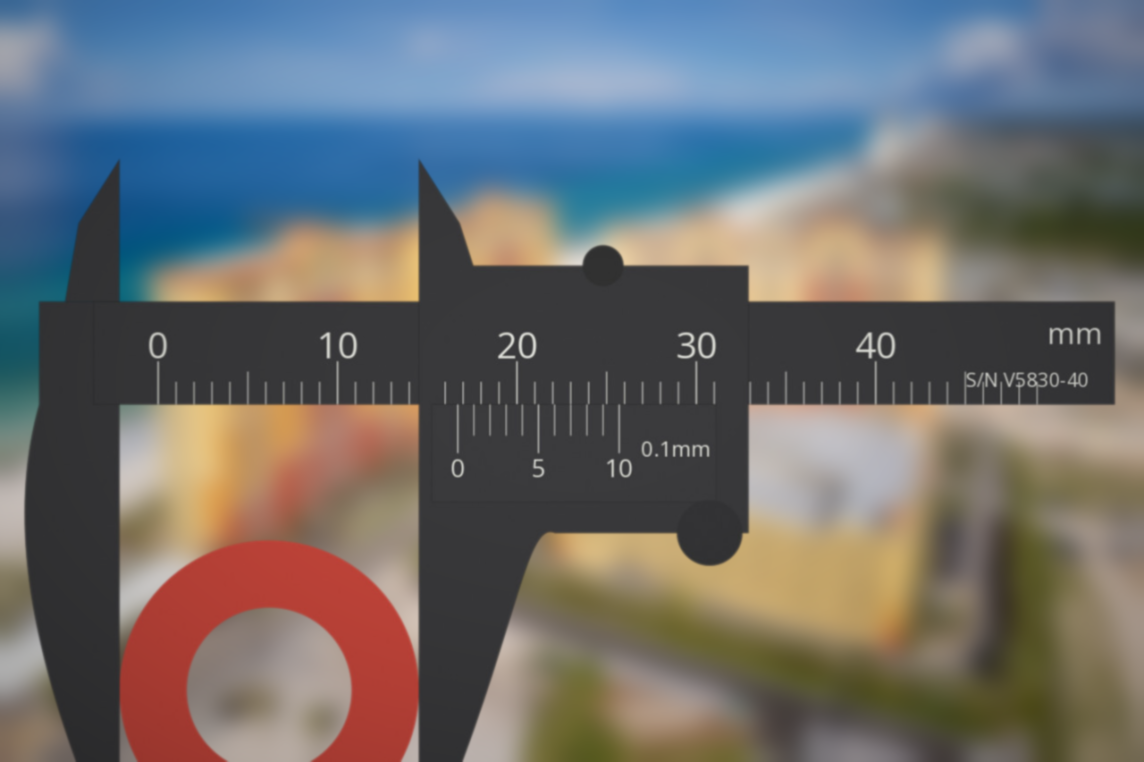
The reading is 16.7
